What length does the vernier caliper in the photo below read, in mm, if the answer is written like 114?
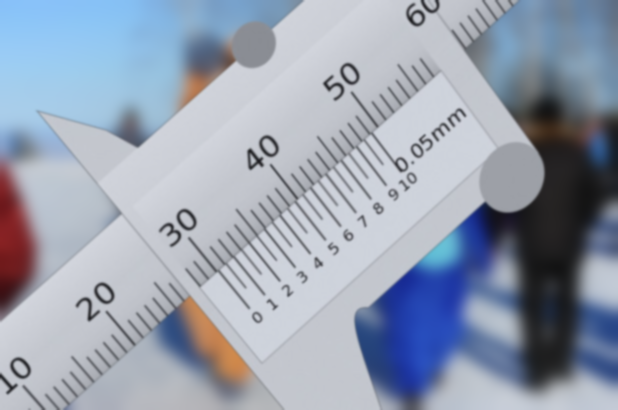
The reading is 30.2
